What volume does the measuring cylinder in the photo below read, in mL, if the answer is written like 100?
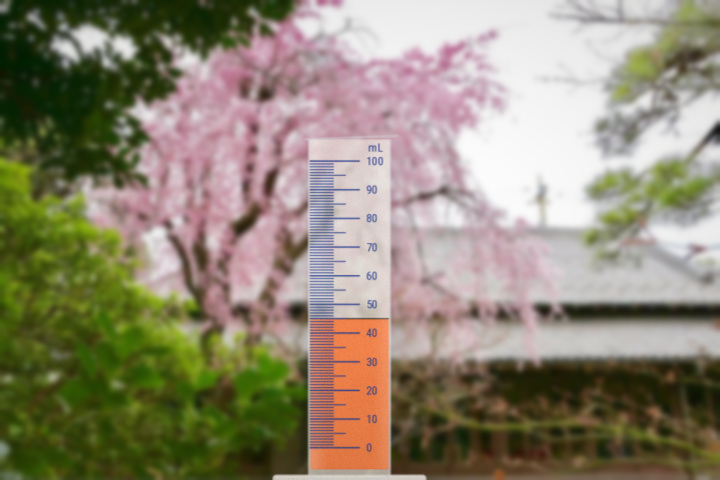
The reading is 45
